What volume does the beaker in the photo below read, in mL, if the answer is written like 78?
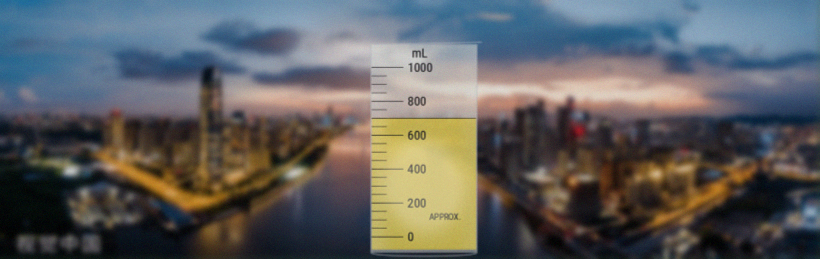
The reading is 700
